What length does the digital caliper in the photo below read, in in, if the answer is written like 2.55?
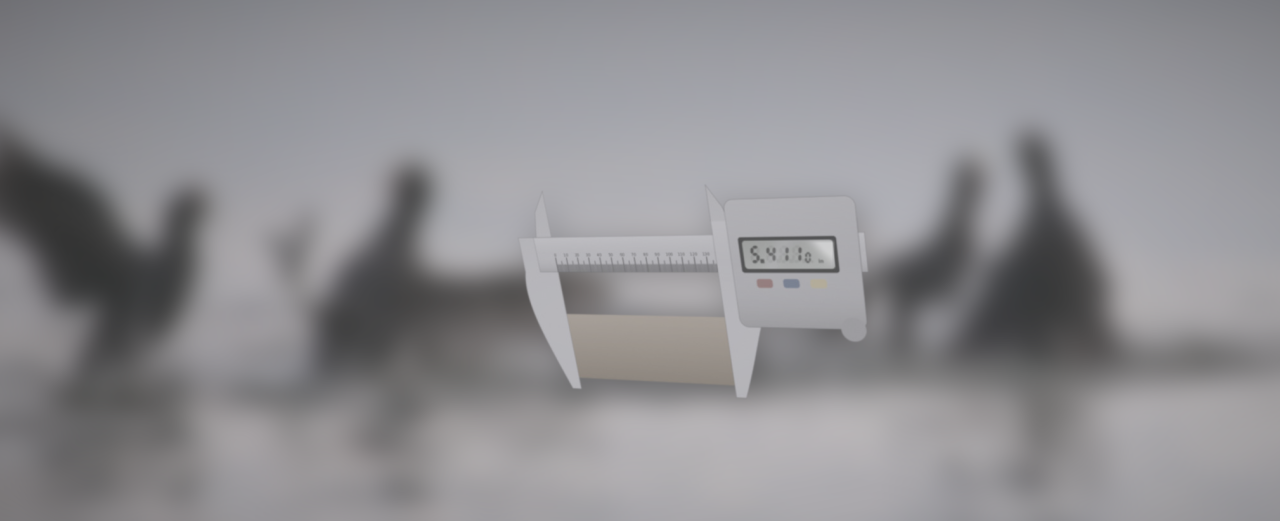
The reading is 5.4110
